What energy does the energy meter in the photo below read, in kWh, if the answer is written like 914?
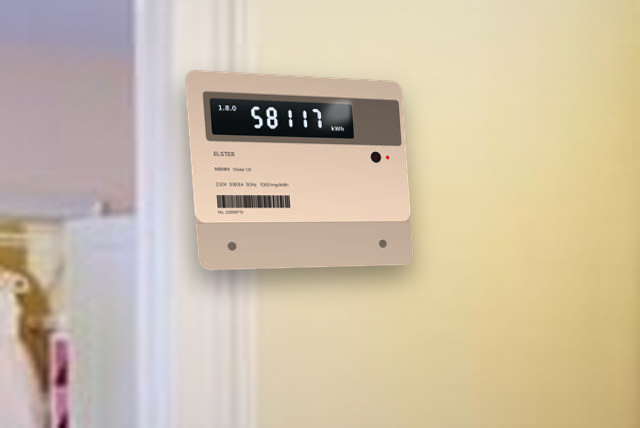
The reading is 58117
